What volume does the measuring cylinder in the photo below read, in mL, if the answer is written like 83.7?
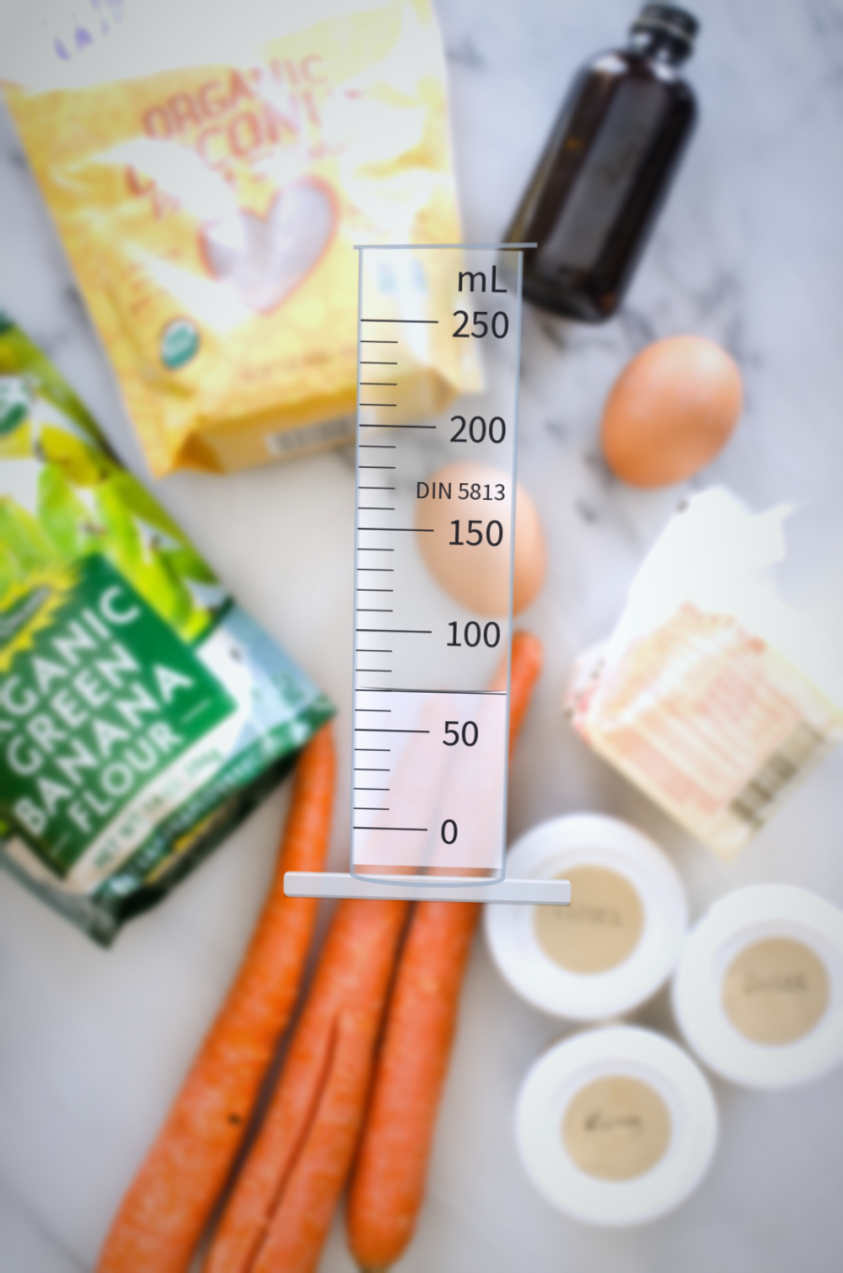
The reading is 70
